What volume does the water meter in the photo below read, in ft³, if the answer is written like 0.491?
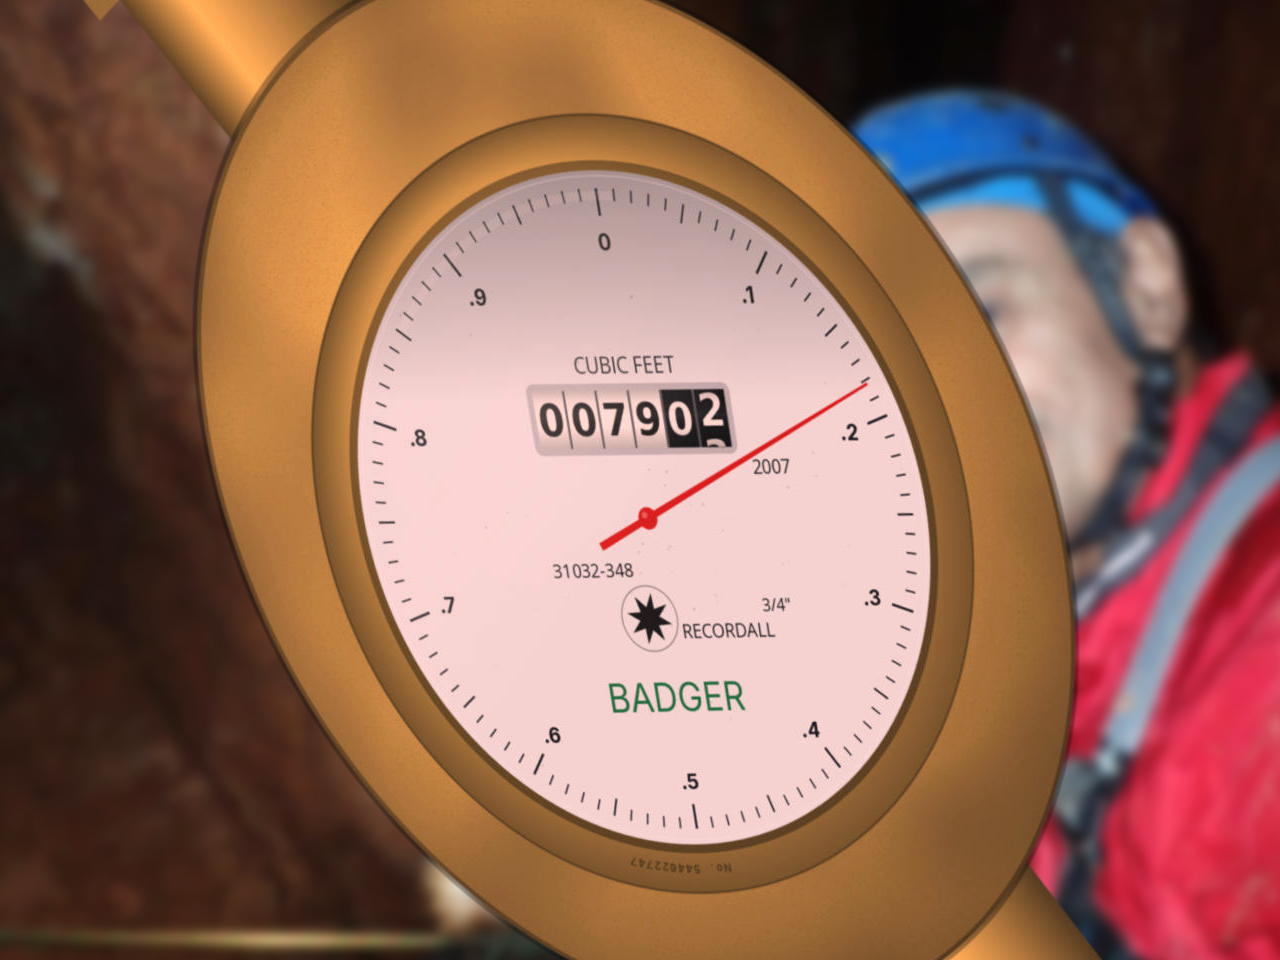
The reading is 7902.18
